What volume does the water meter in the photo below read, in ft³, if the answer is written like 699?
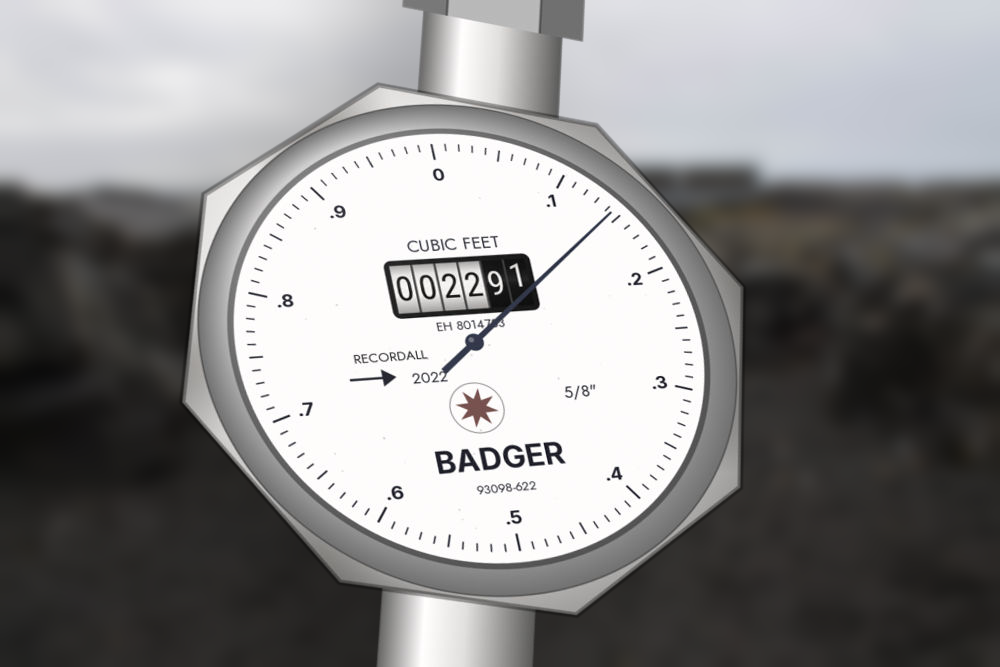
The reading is 2291.14
